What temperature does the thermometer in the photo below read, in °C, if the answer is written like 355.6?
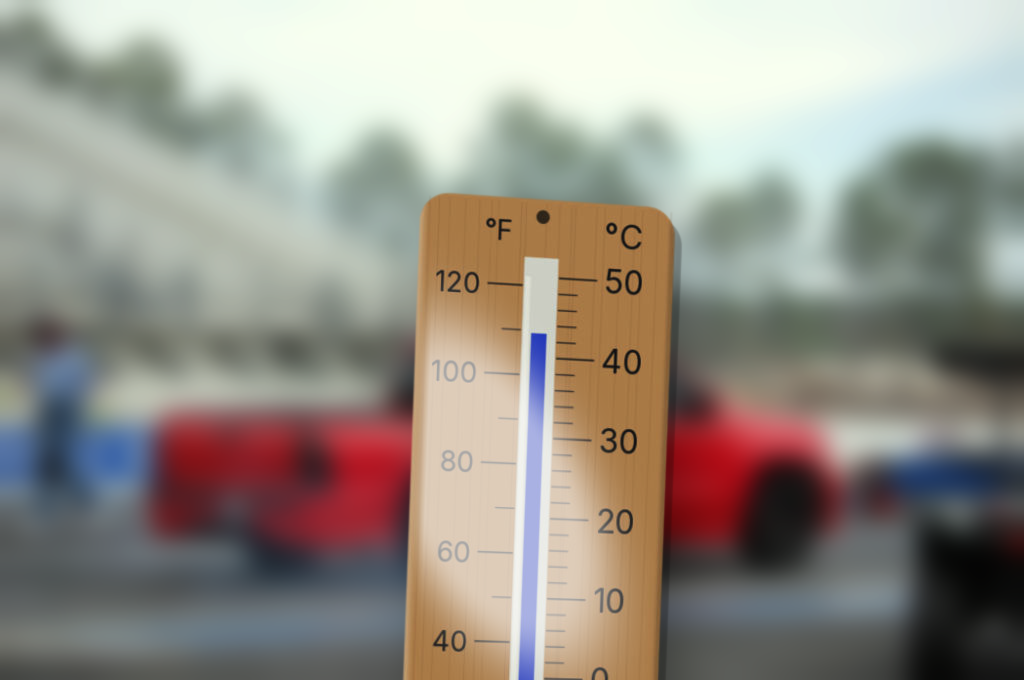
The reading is 43
